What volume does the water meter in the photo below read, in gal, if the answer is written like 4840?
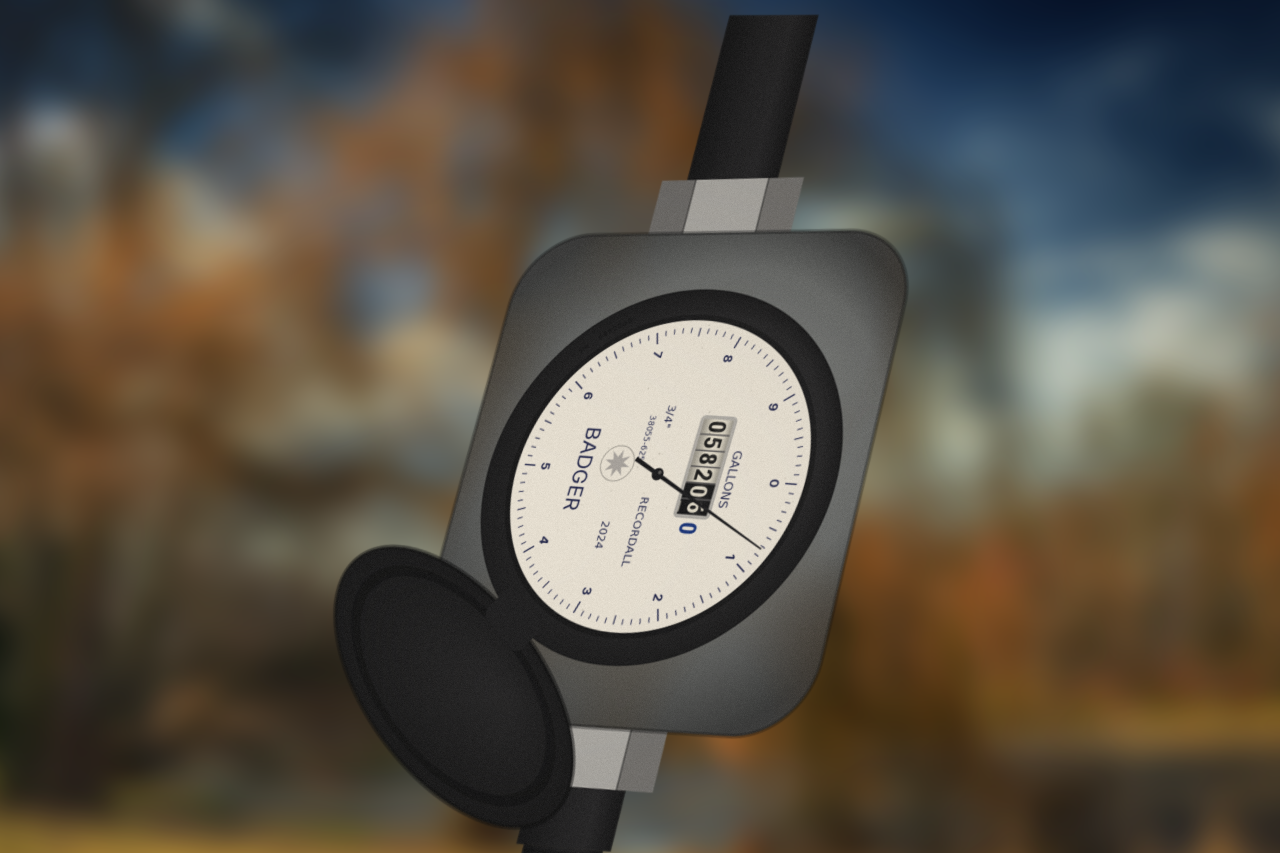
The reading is 582060.7
